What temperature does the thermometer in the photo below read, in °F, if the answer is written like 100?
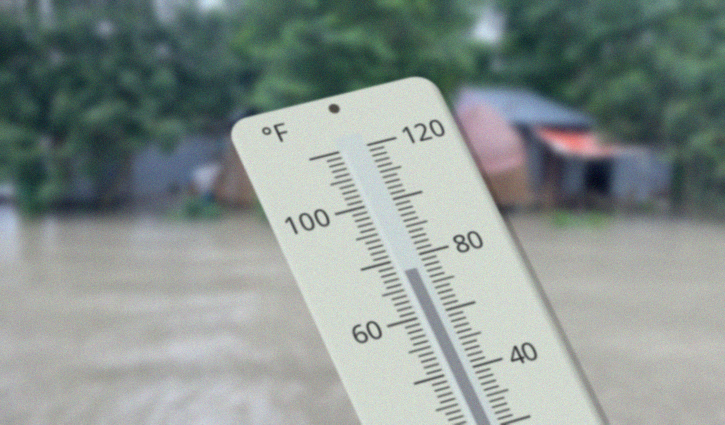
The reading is 76
